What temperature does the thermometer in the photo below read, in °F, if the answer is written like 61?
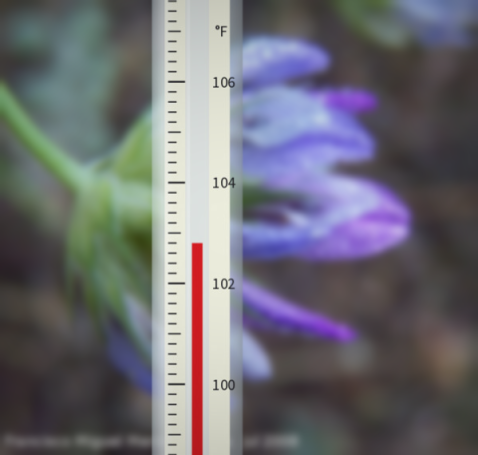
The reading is 102.8
